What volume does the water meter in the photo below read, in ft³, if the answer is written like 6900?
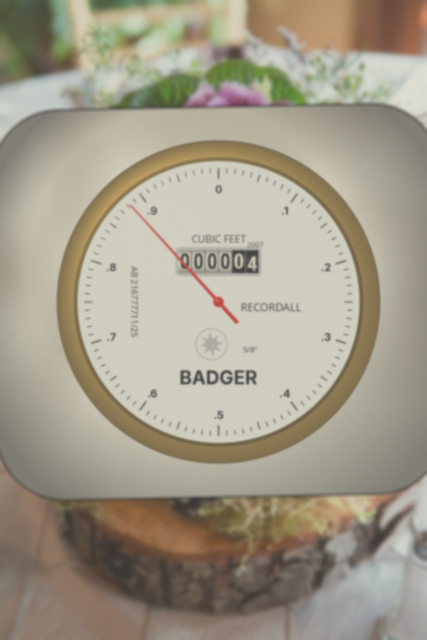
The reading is 3.88
